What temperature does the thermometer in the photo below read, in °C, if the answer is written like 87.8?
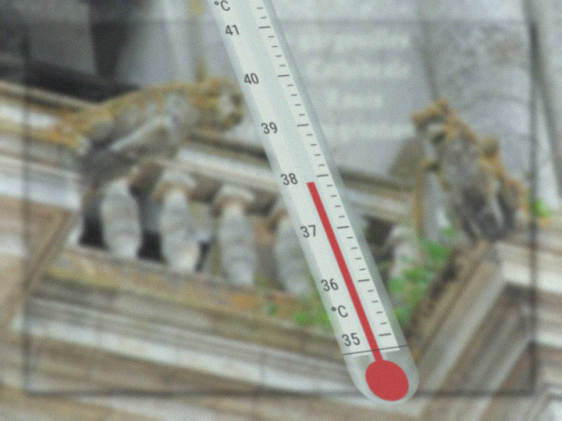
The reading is 37.9
